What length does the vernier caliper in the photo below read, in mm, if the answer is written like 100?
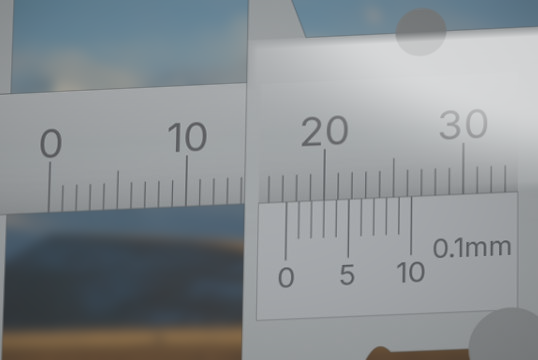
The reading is 17.3
